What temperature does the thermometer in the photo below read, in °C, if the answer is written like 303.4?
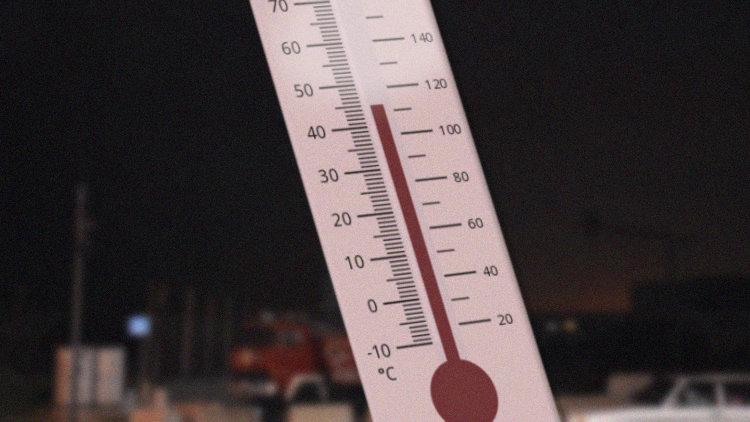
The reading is 45
